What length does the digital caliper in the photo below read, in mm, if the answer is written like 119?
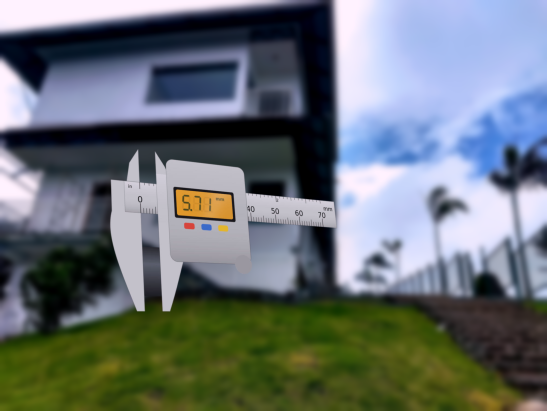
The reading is 5.71
